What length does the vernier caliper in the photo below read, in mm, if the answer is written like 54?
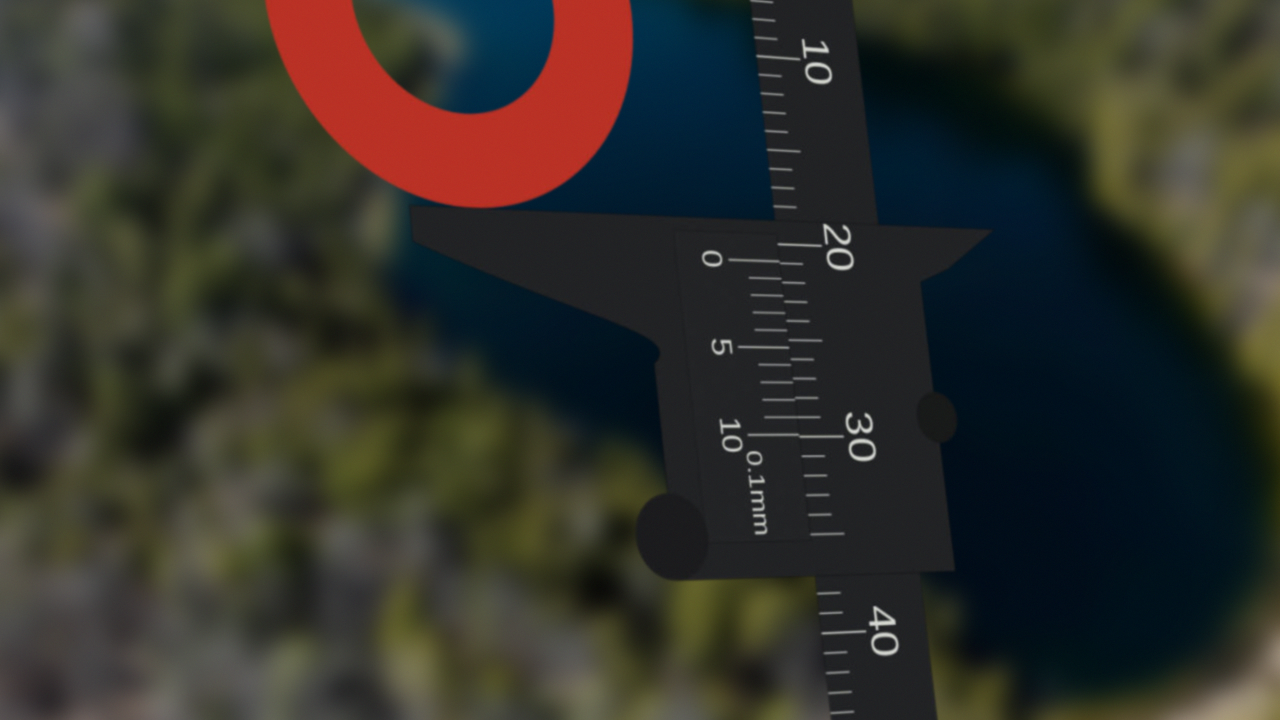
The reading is 20.9
